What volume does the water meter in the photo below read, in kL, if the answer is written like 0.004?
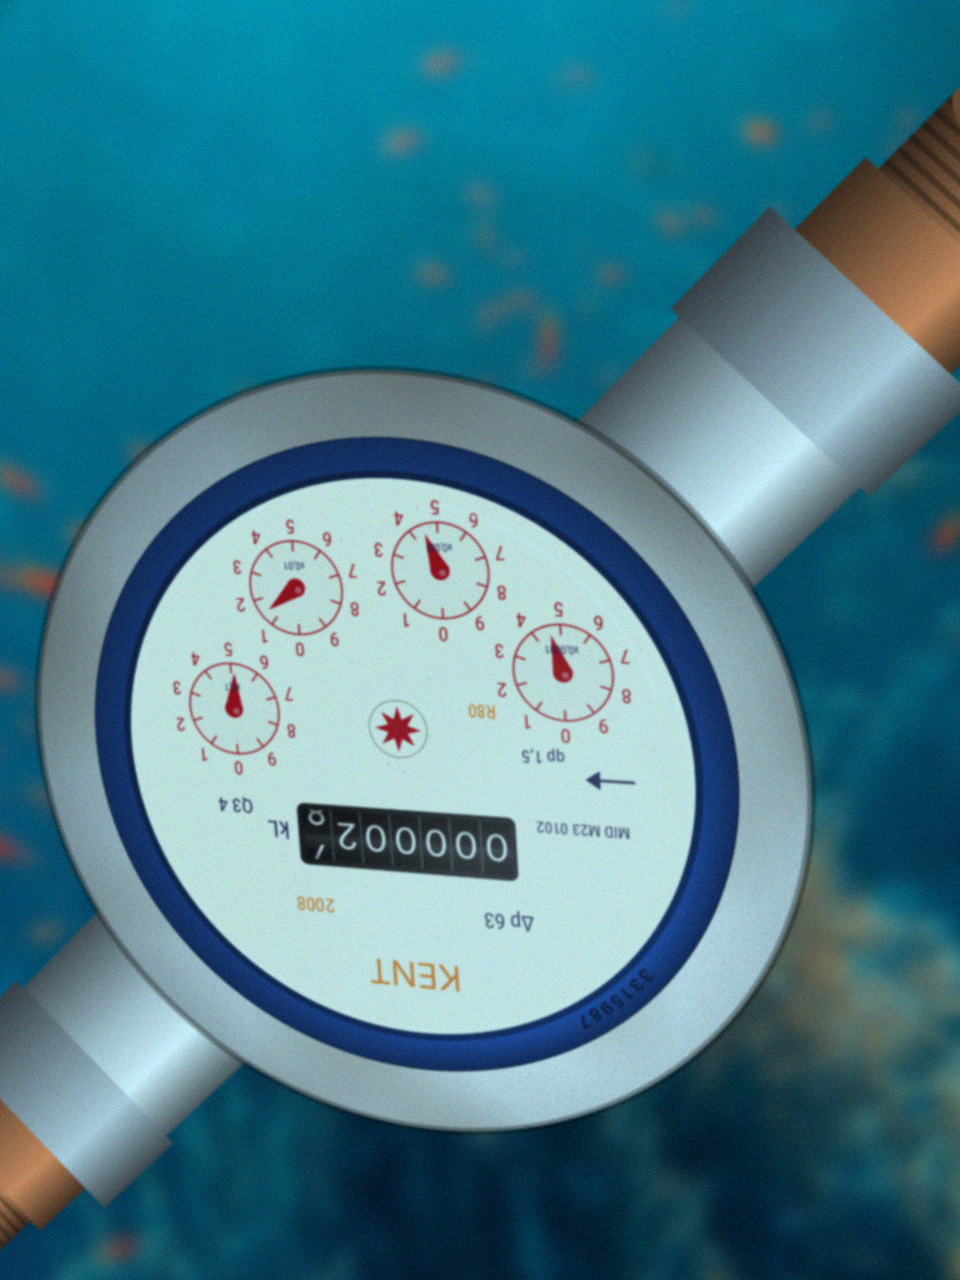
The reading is 27.5144
